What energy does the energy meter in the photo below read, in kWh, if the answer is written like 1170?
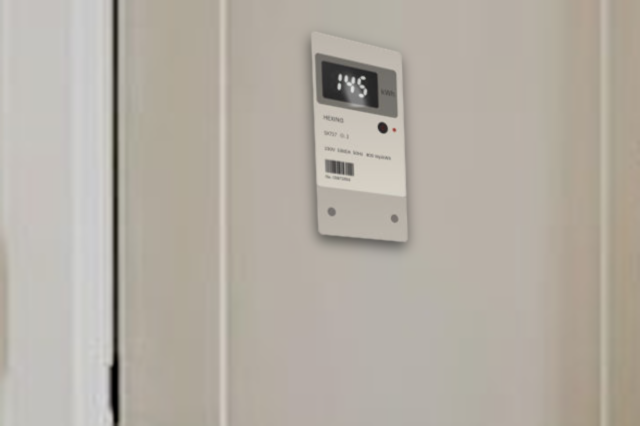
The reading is 145
